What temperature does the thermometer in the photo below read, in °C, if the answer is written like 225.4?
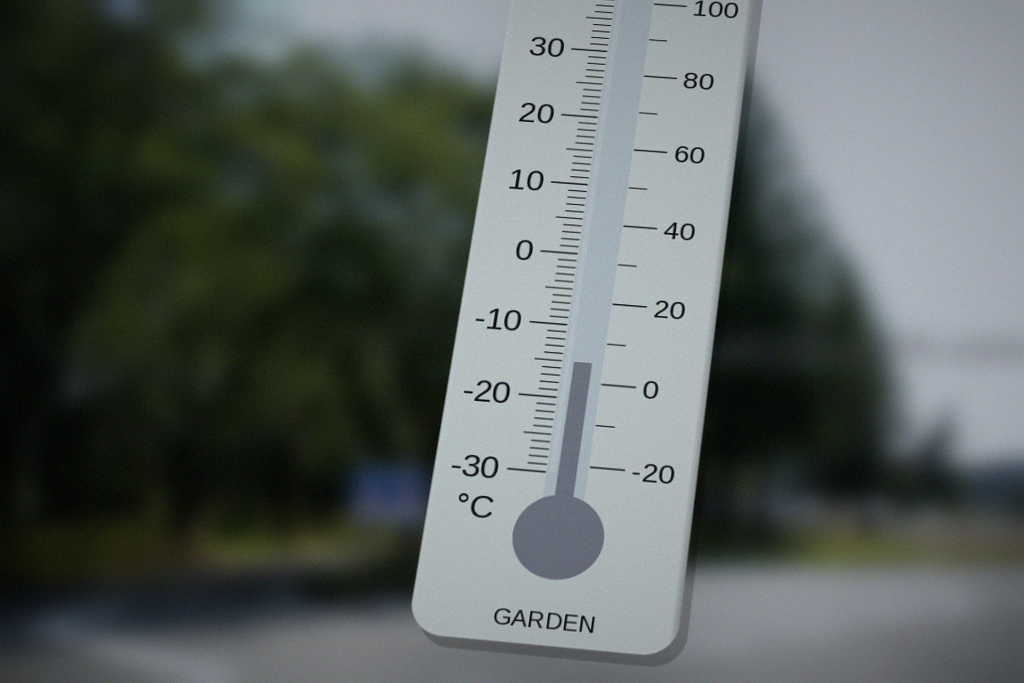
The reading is -15
